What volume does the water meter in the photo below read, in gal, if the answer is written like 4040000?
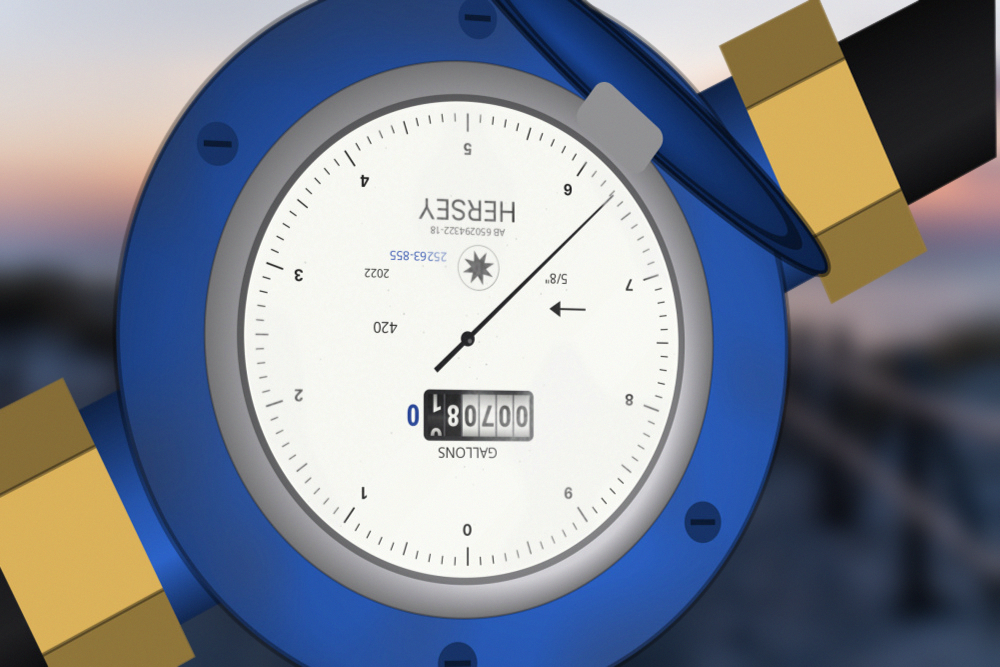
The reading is 70806.3
